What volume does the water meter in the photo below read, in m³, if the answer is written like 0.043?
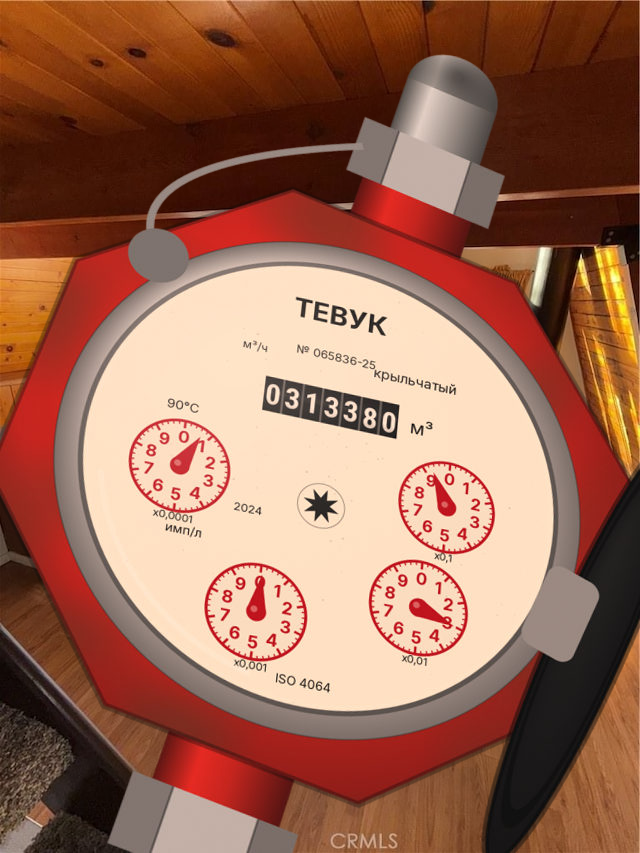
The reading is 313379.9300
